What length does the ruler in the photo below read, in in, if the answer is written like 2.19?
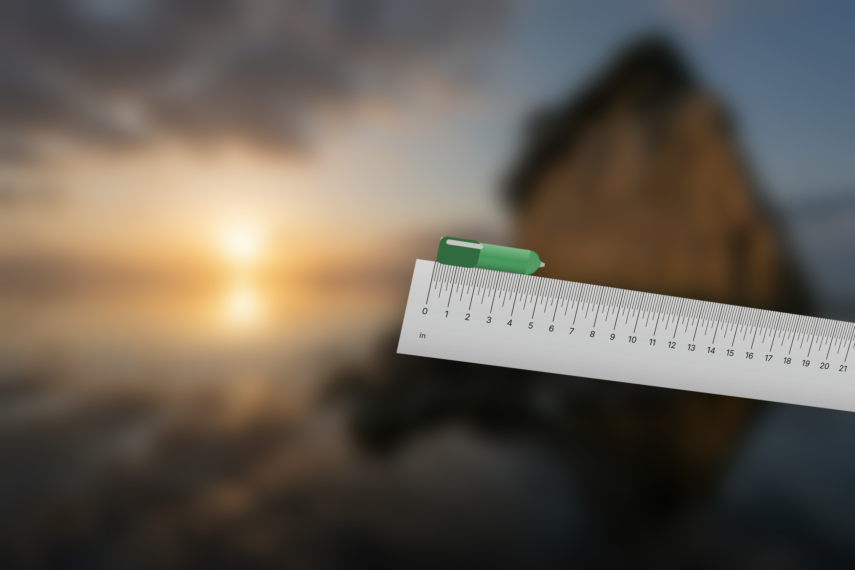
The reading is 5
